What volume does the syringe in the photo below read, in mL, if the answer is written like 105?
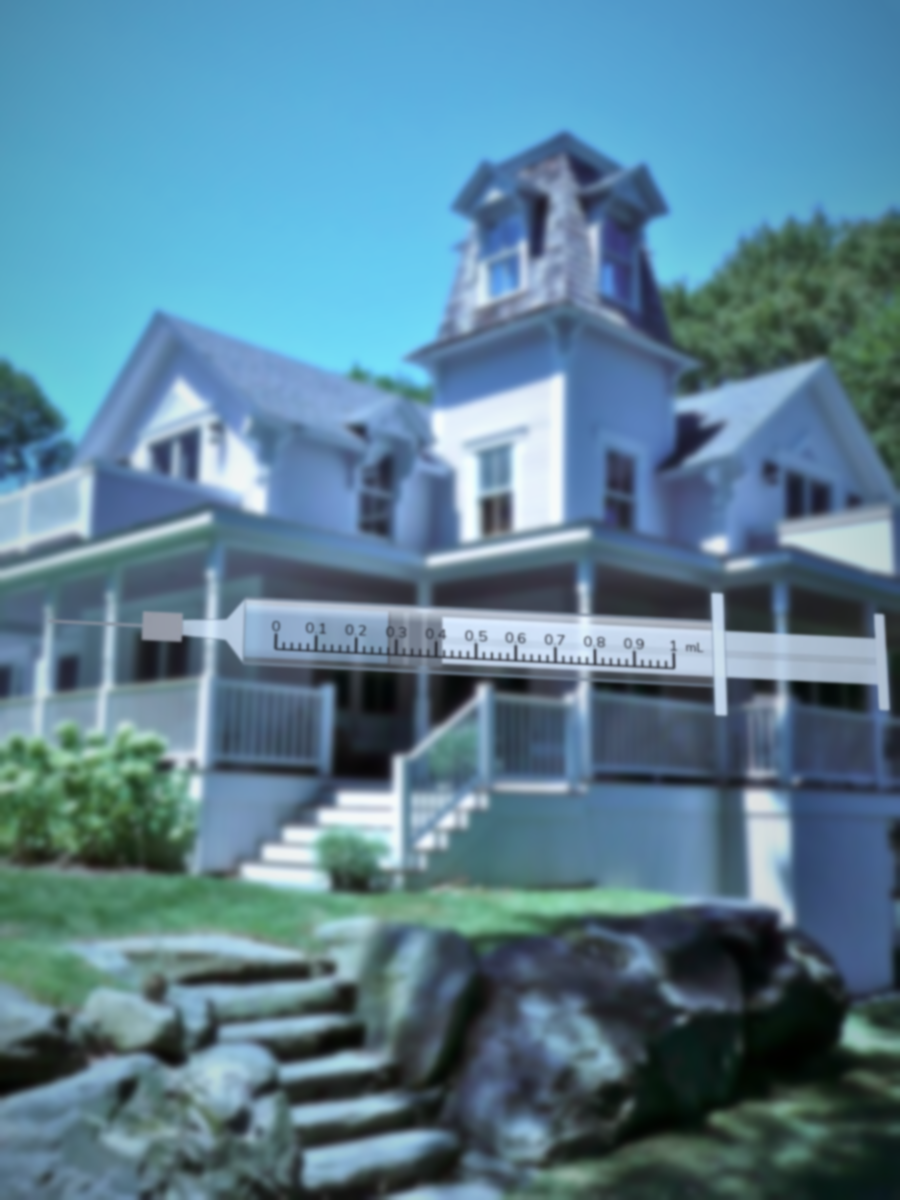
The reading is 0.28
